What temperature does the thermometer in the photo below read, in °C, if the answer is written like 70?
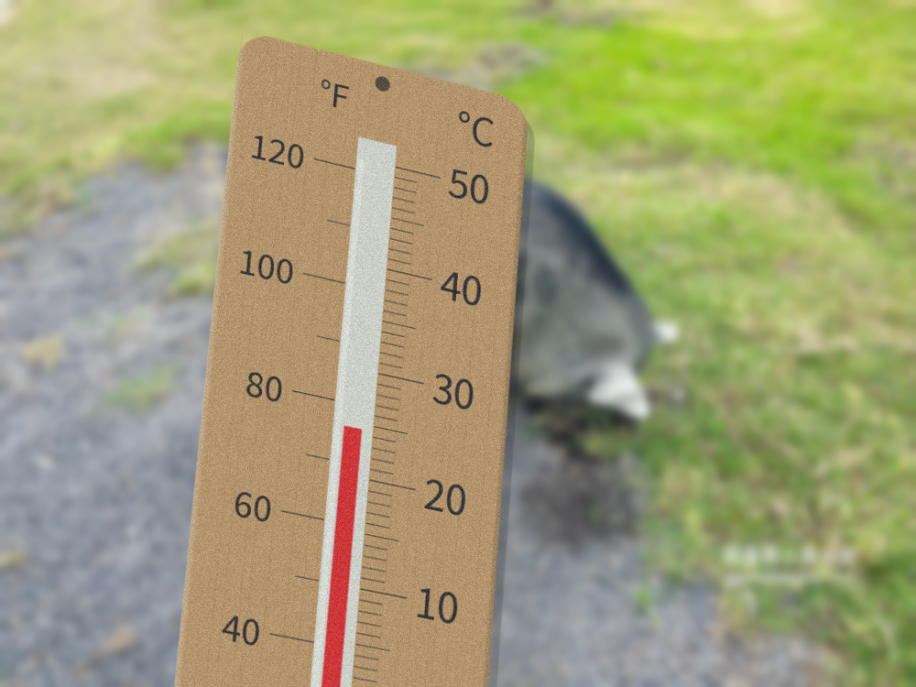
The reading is 24.5
